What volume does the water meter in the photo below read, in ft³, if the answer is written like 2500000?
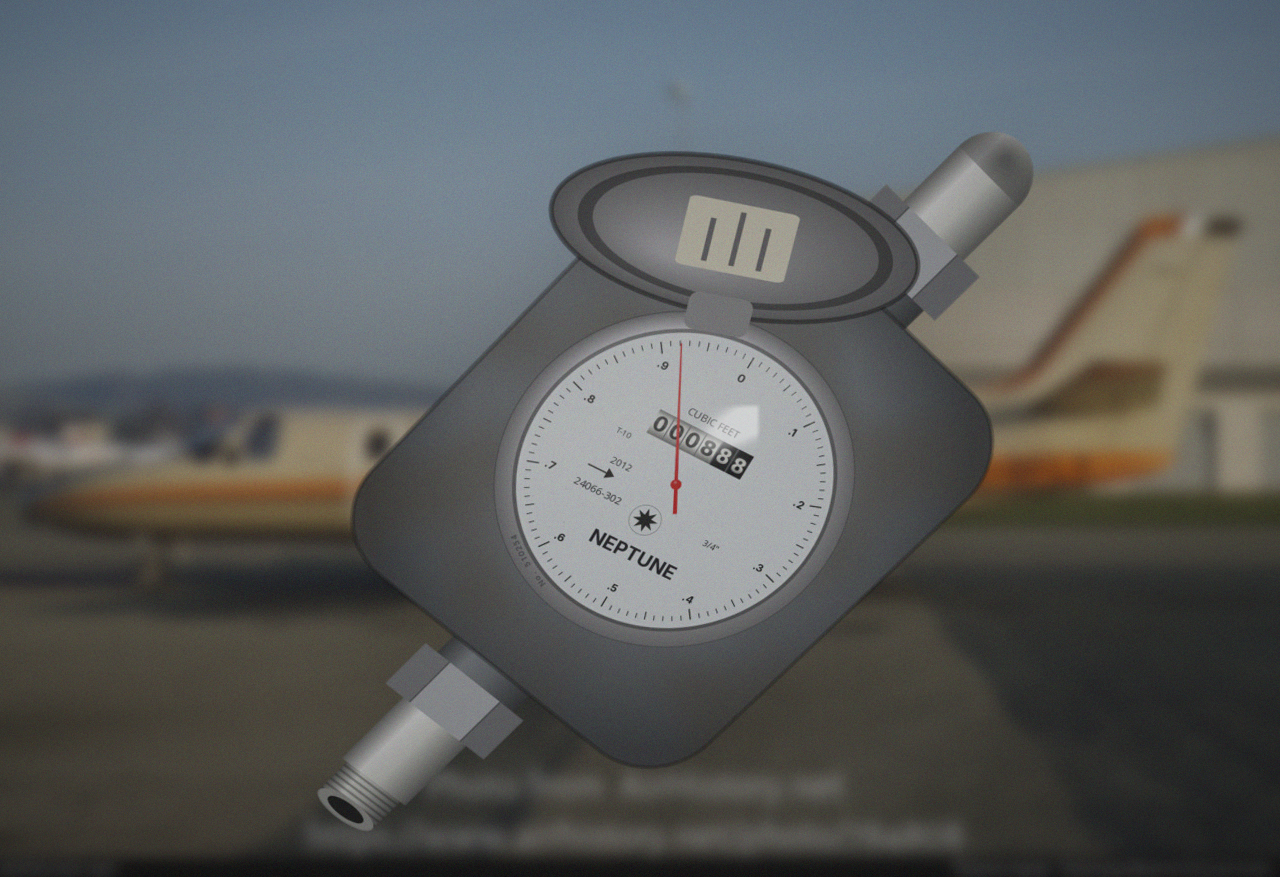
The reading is 887.92
